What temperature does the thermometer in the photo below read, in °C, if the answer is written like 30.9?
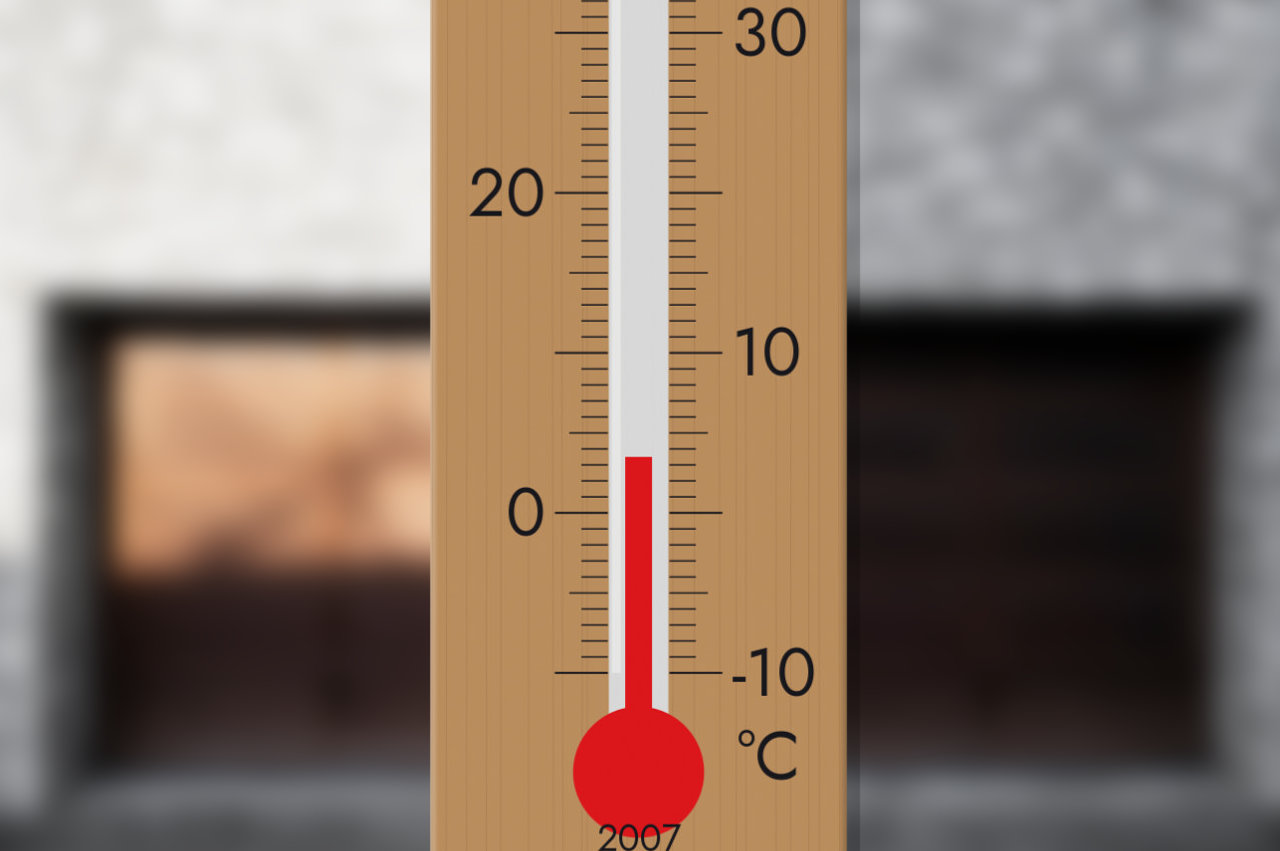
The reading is 3.5
